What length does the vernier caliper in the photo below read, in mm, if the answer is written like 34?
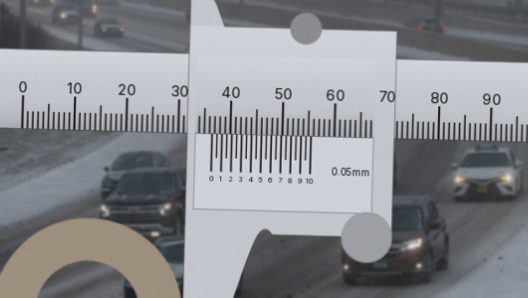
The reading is 36.5
